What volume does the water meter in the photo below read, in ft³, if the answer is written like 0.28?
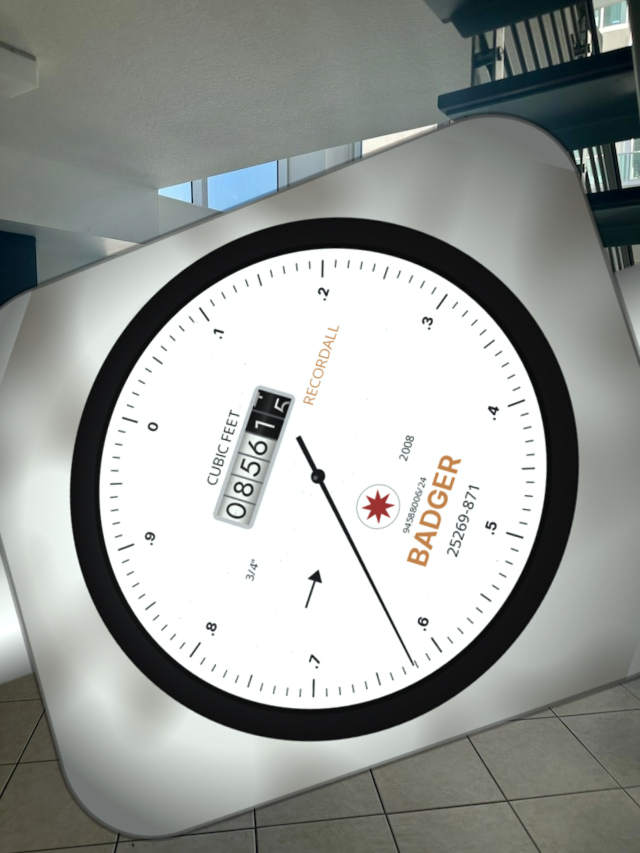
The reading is 85614.62
